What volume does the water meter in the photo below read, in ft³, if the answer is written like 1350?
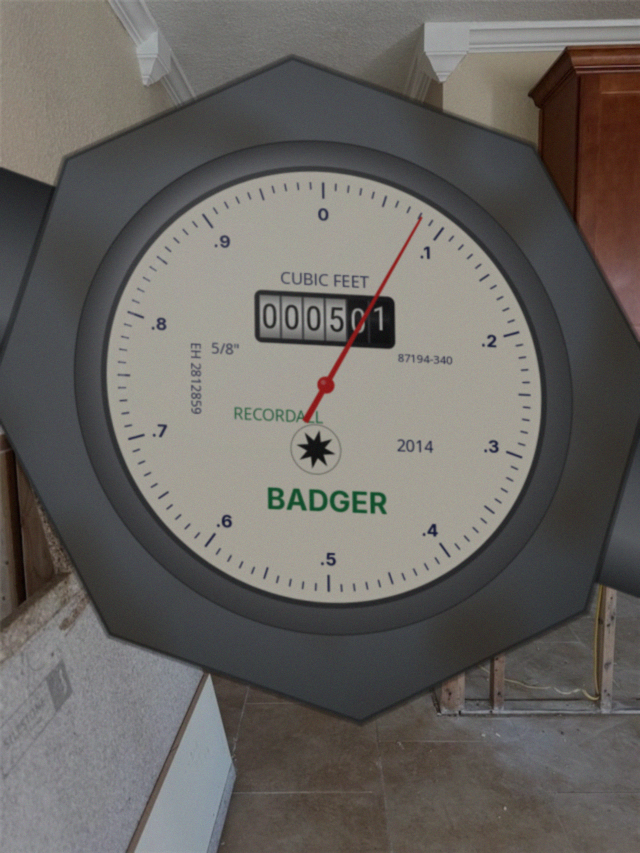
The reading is 501.08
